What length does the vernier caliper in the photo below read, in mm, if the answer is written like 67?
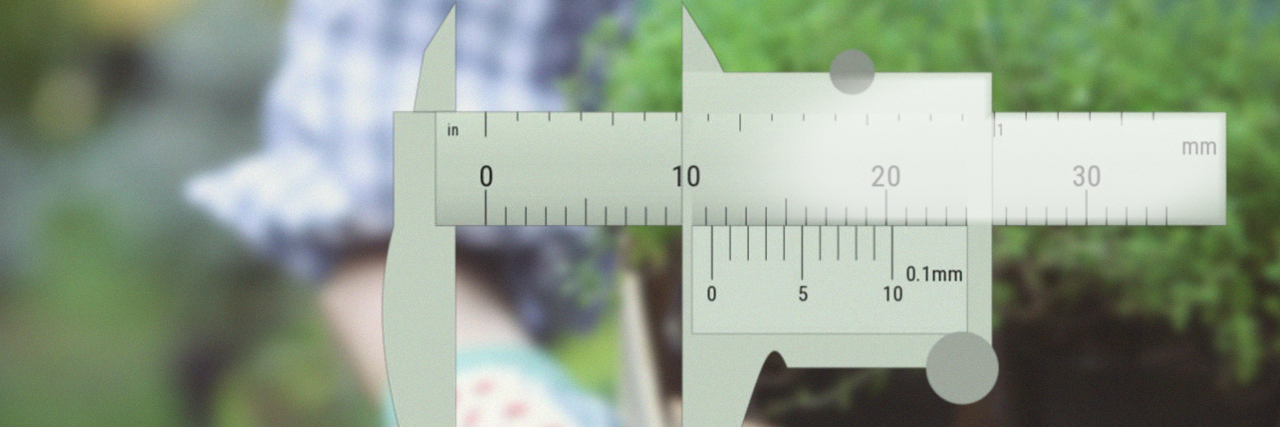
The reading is 11.3
